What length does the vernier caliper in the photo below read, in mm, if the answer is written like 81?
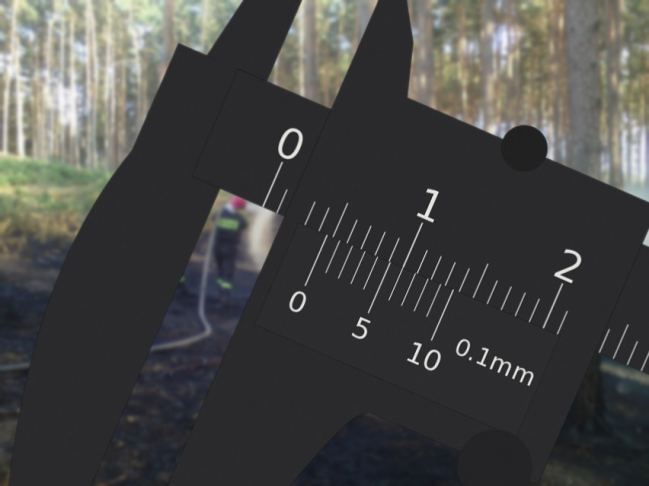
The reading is 4.6
